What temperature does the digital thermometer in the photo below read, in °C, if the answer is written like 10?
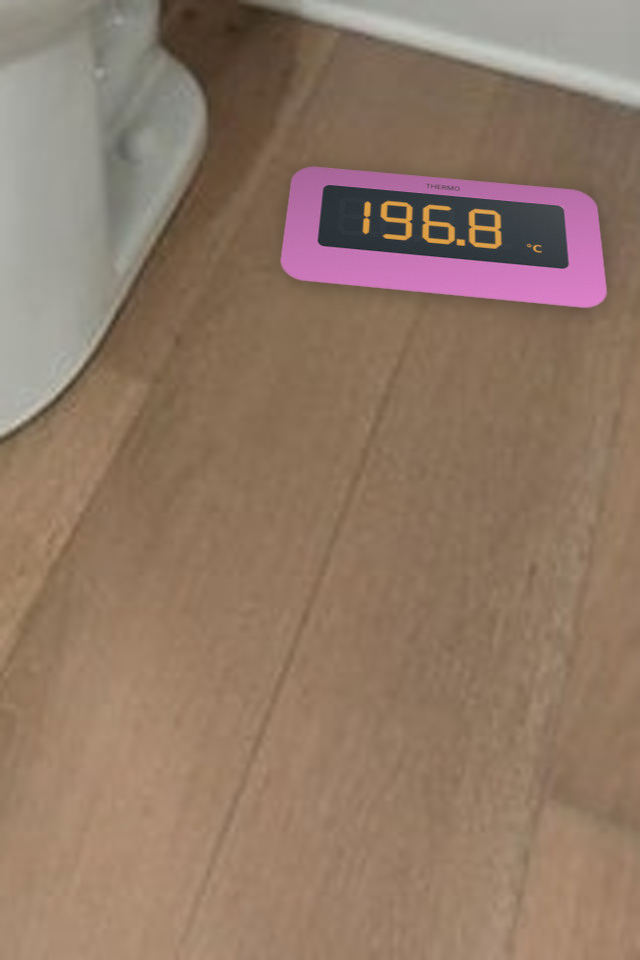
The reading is 196.8
